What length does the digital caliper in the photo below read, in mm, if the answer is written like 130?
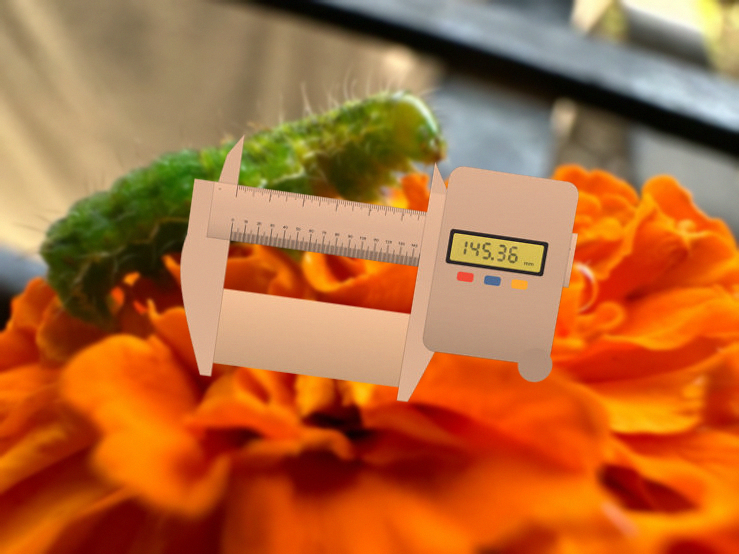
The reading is 145.36
